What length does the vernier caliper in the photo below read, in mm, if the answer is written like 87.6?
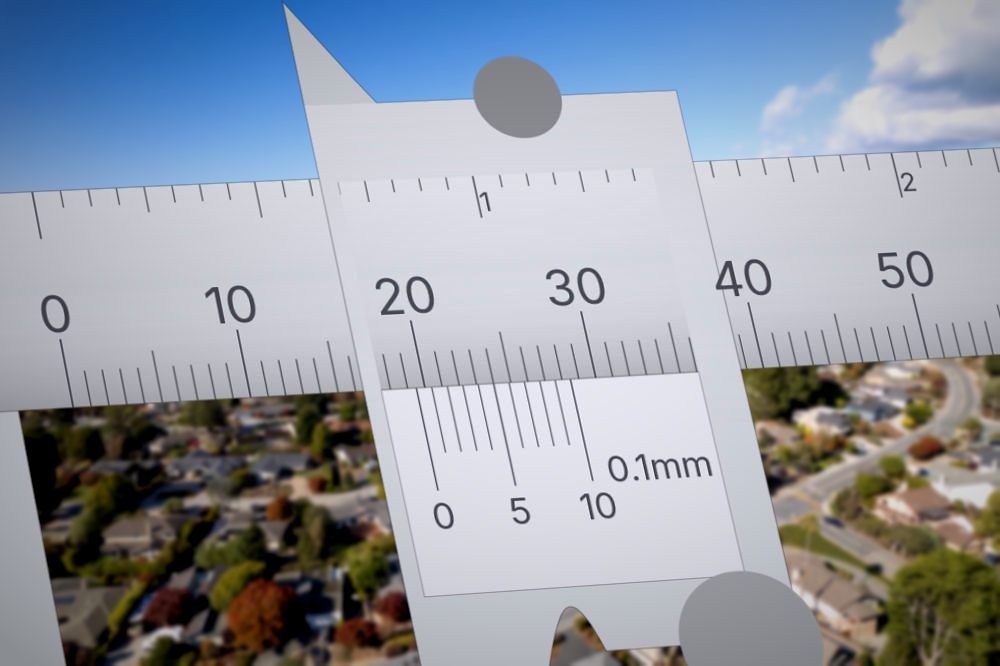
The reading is 19.5
